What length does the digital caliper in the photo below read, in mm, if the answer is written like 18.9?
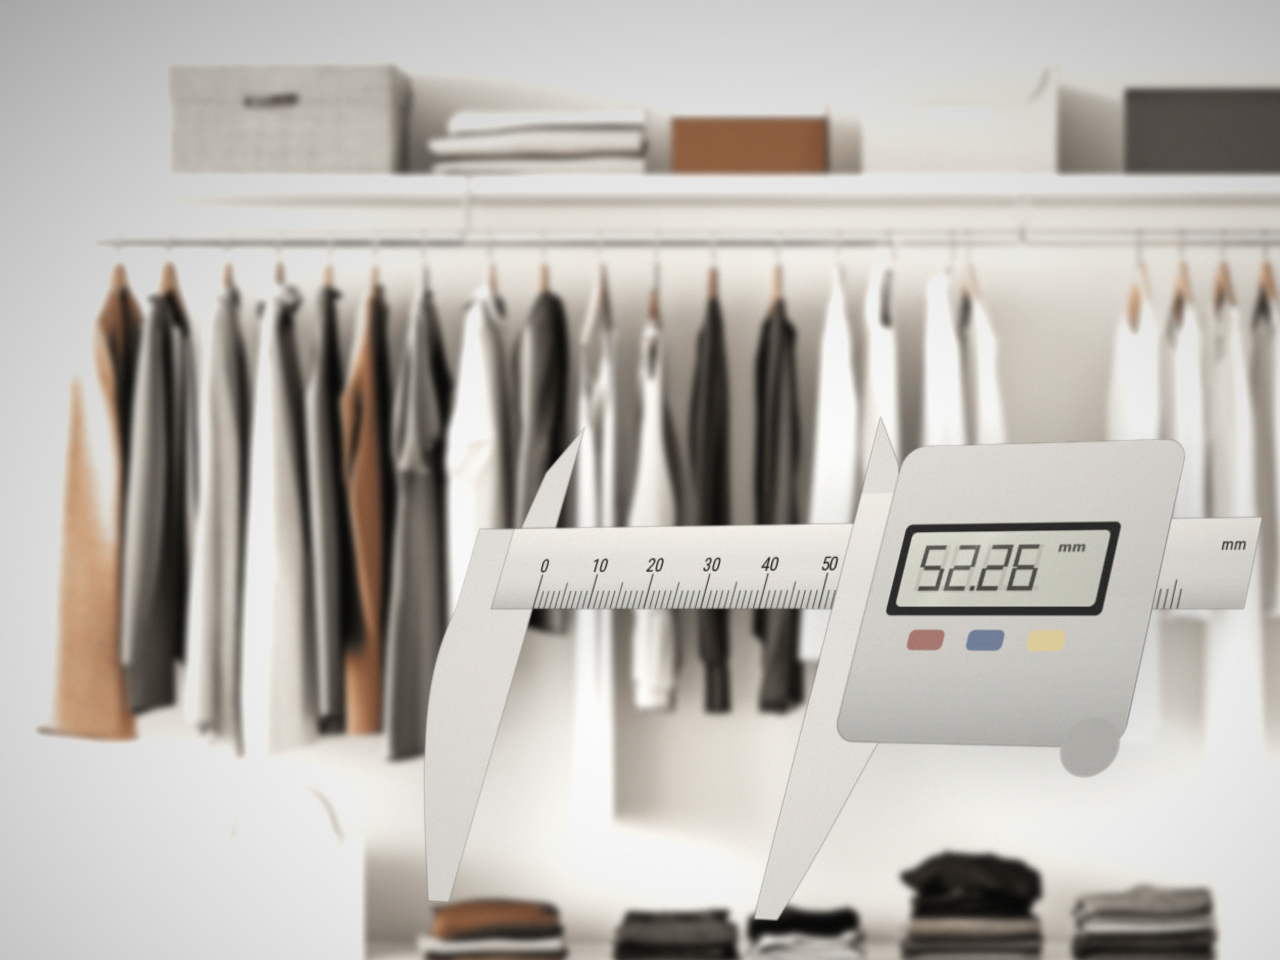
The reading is 52.26
